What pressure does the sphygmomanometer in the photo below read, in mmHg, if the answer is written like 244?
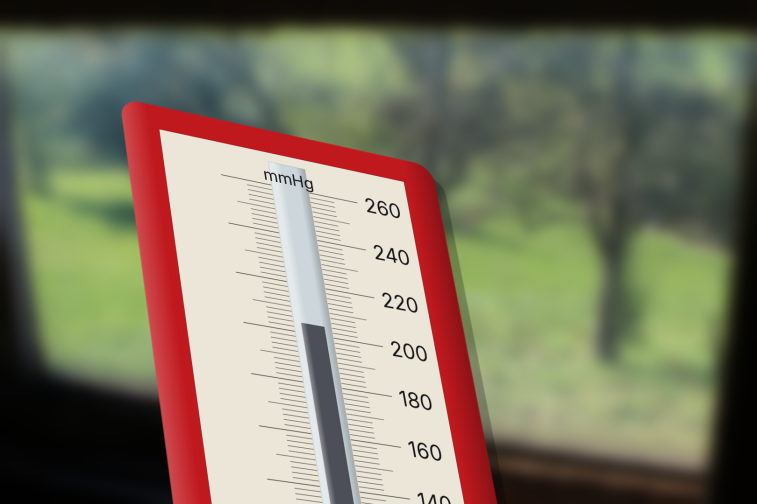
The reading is 204
